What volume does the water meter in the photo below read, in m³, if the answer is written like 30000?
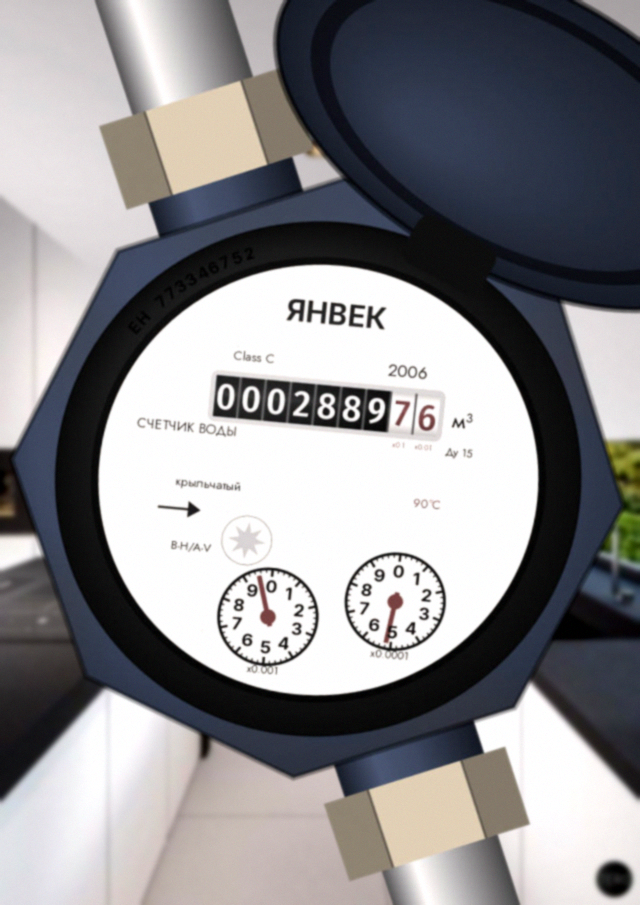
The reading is 2889.7595
